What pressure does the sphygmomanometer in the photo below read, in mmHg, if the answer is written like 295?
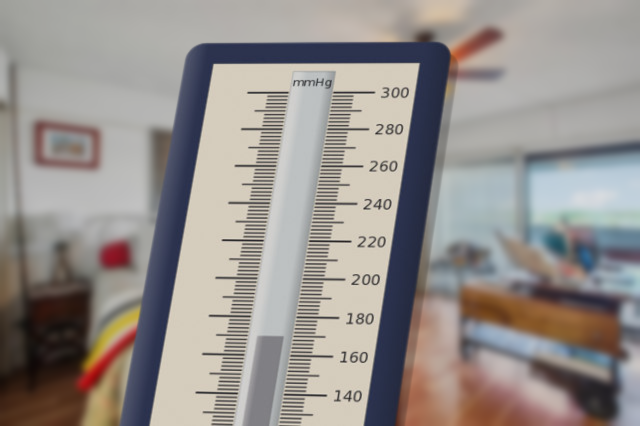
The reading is 170
